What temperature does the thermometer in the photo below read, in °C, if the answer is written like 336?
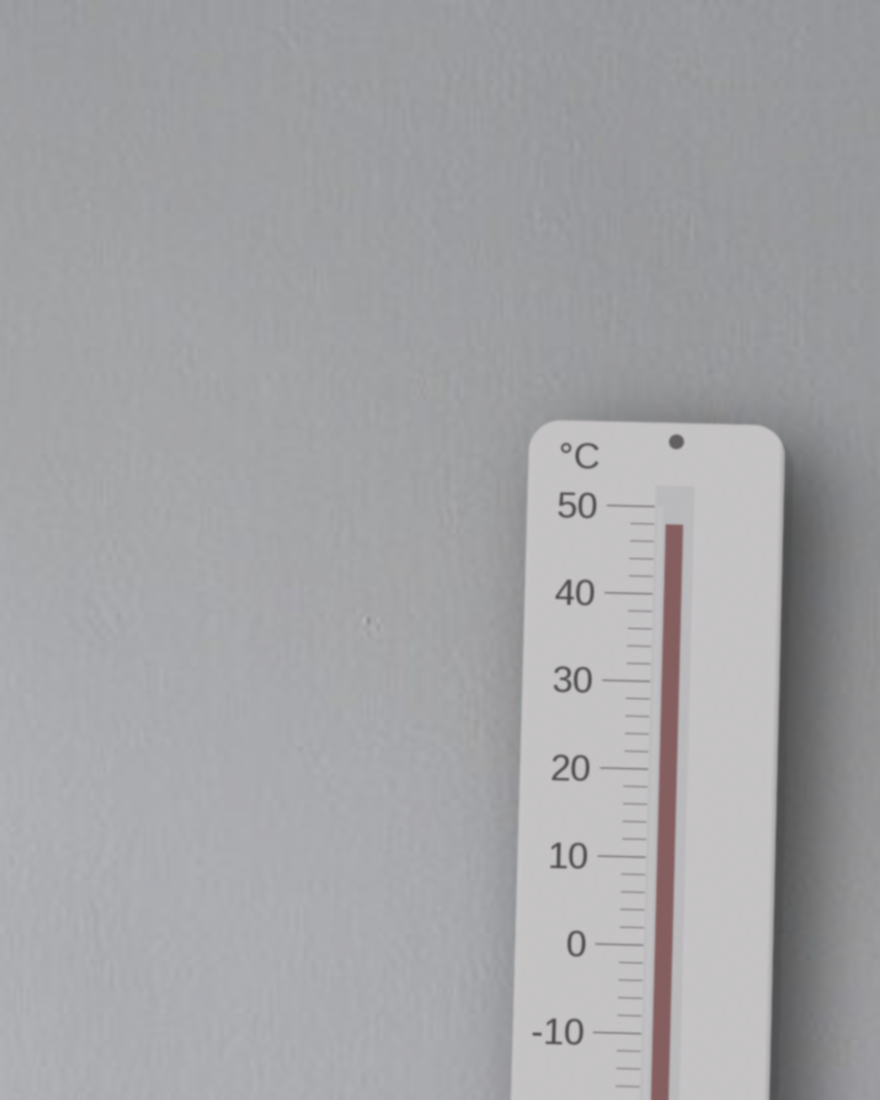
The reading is 48
